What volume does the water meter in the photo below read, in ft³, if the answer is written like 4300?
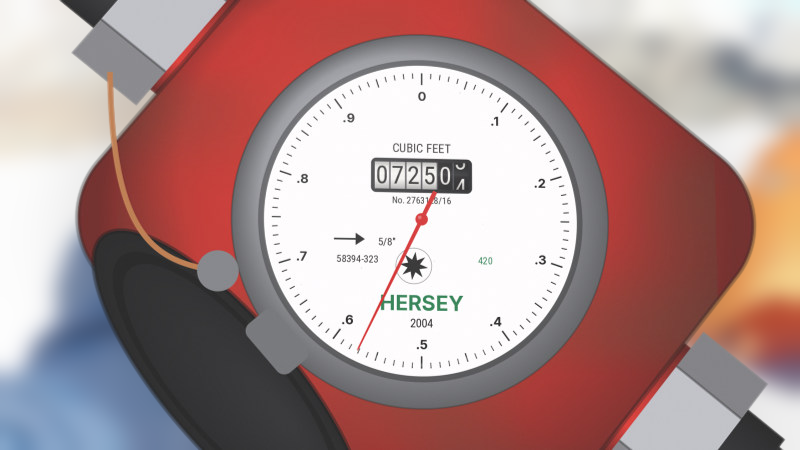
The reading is 72503.57
